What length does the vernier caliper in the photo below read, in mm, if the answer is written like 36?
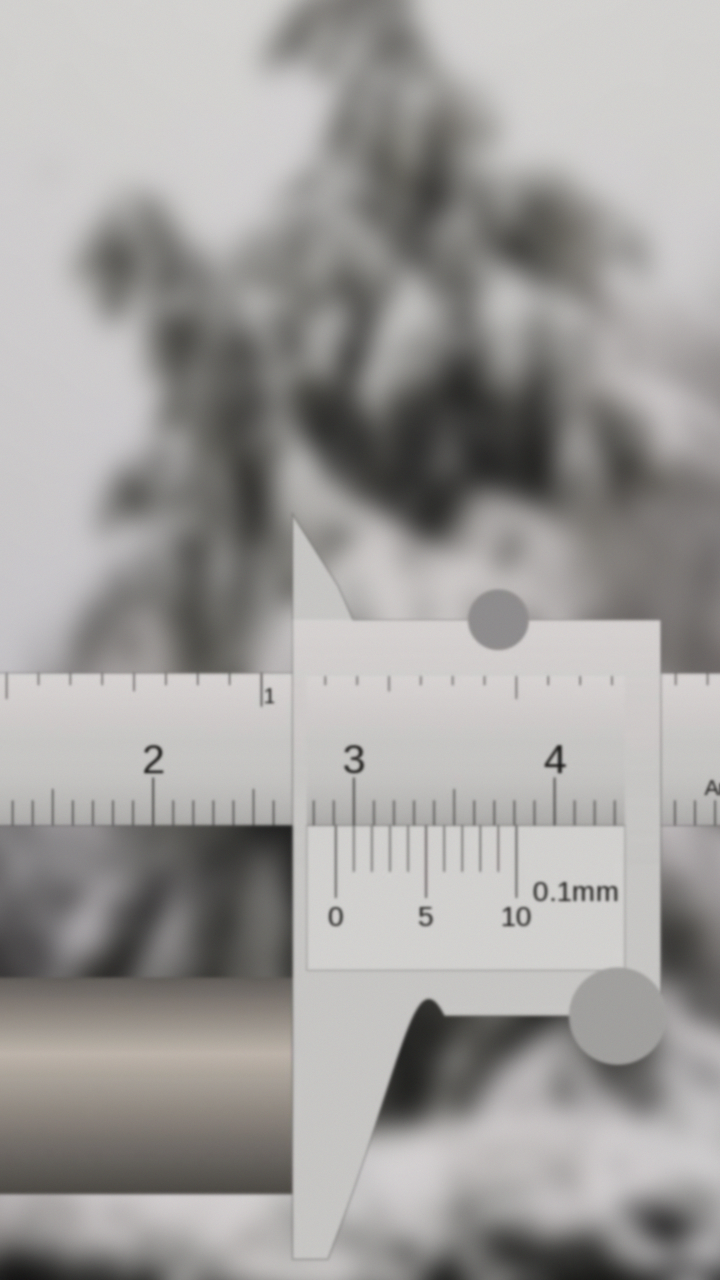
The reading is 29.1
